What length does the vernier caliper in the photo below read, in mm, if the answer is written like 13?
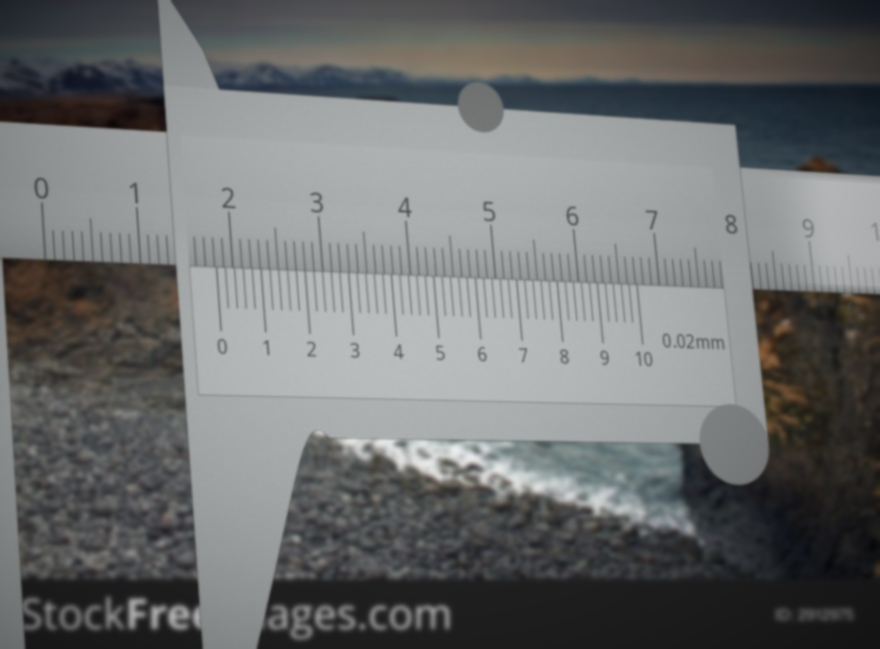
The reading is 18.2
